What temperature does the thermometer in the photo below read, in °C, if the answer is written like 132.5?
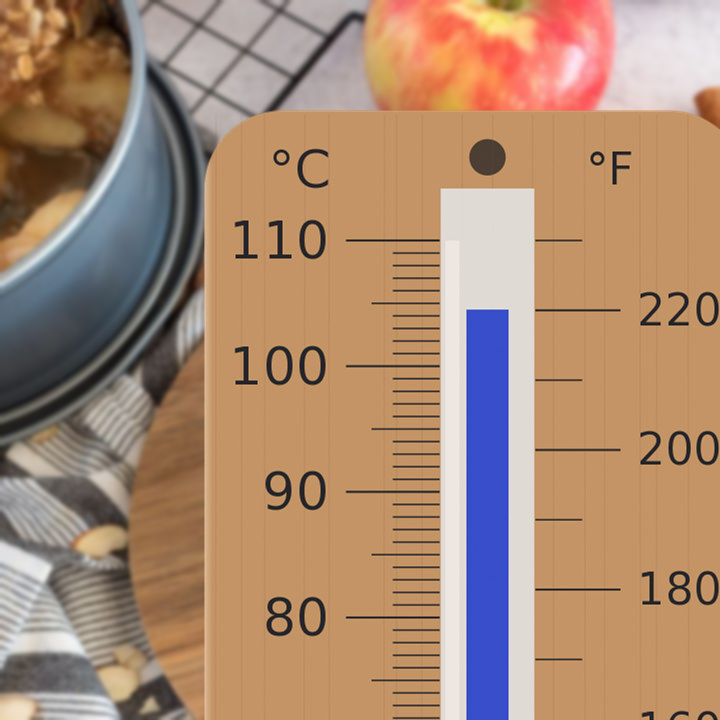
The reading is 104.5
